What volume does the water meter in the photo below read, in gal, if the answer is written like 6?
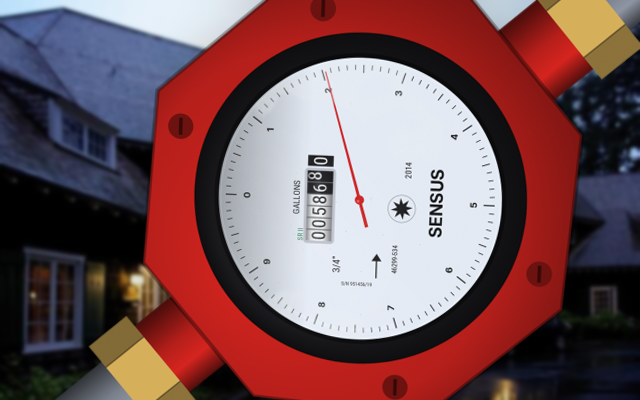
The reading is 58682.0
